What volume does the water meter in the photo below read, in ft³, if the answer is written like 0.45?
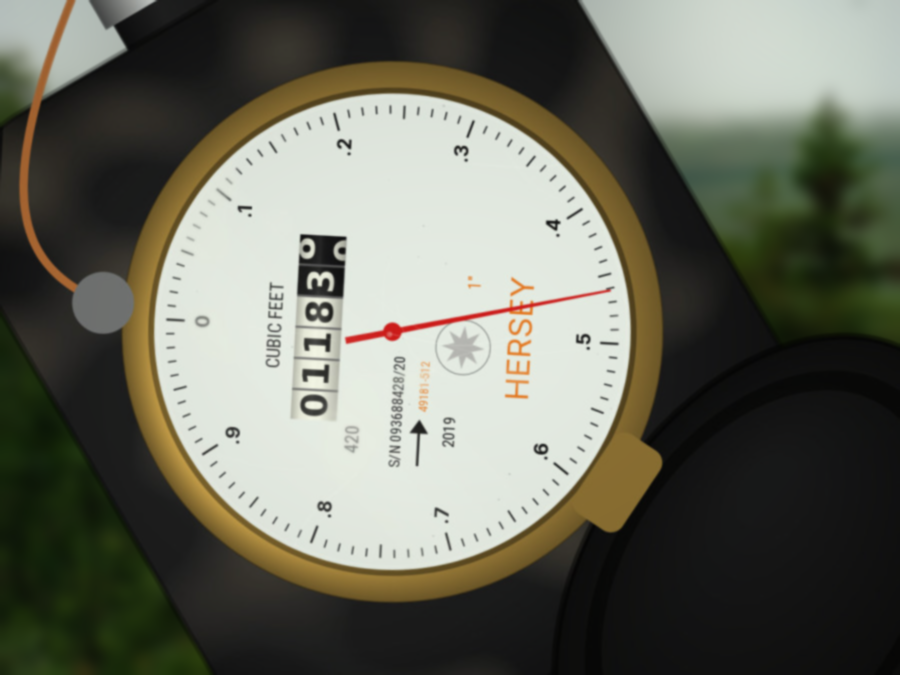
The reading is 11838.46
